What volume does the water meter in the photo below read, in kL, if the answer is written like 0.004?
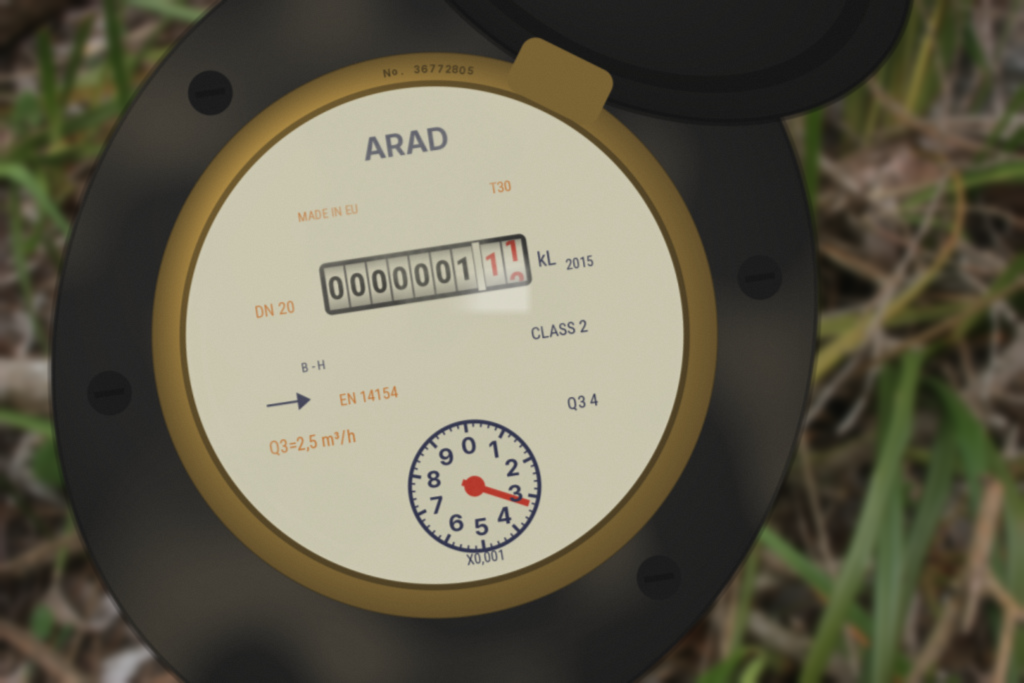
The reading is 1.113
